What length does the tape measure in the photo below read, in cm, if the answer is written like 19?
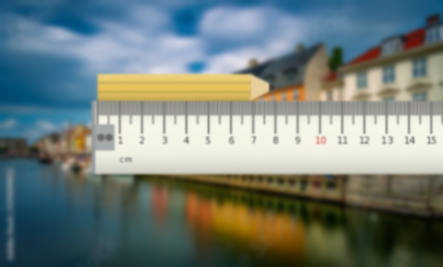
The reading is 8
